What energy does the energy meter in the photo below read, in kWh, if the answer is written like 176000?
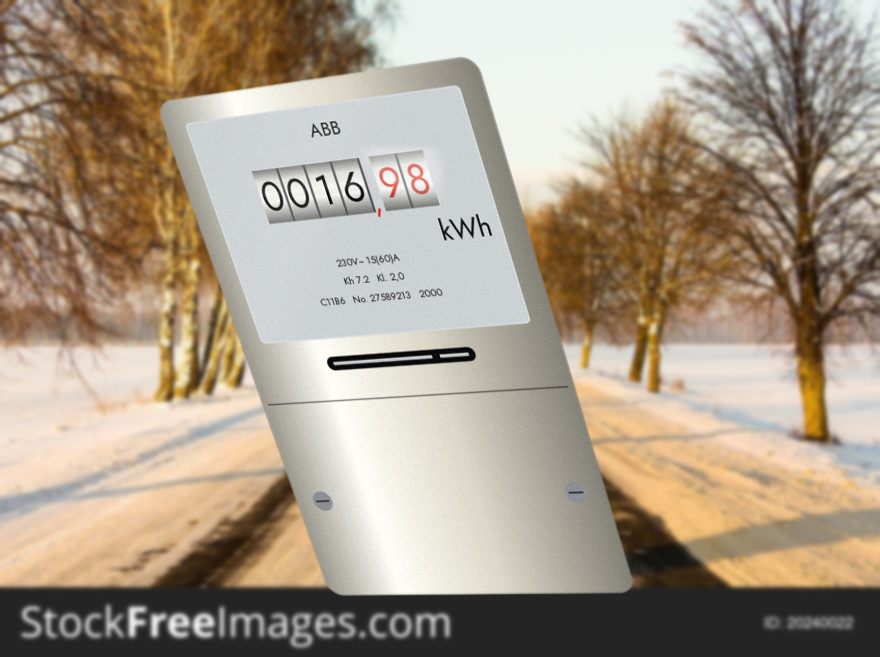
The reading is 16.98
